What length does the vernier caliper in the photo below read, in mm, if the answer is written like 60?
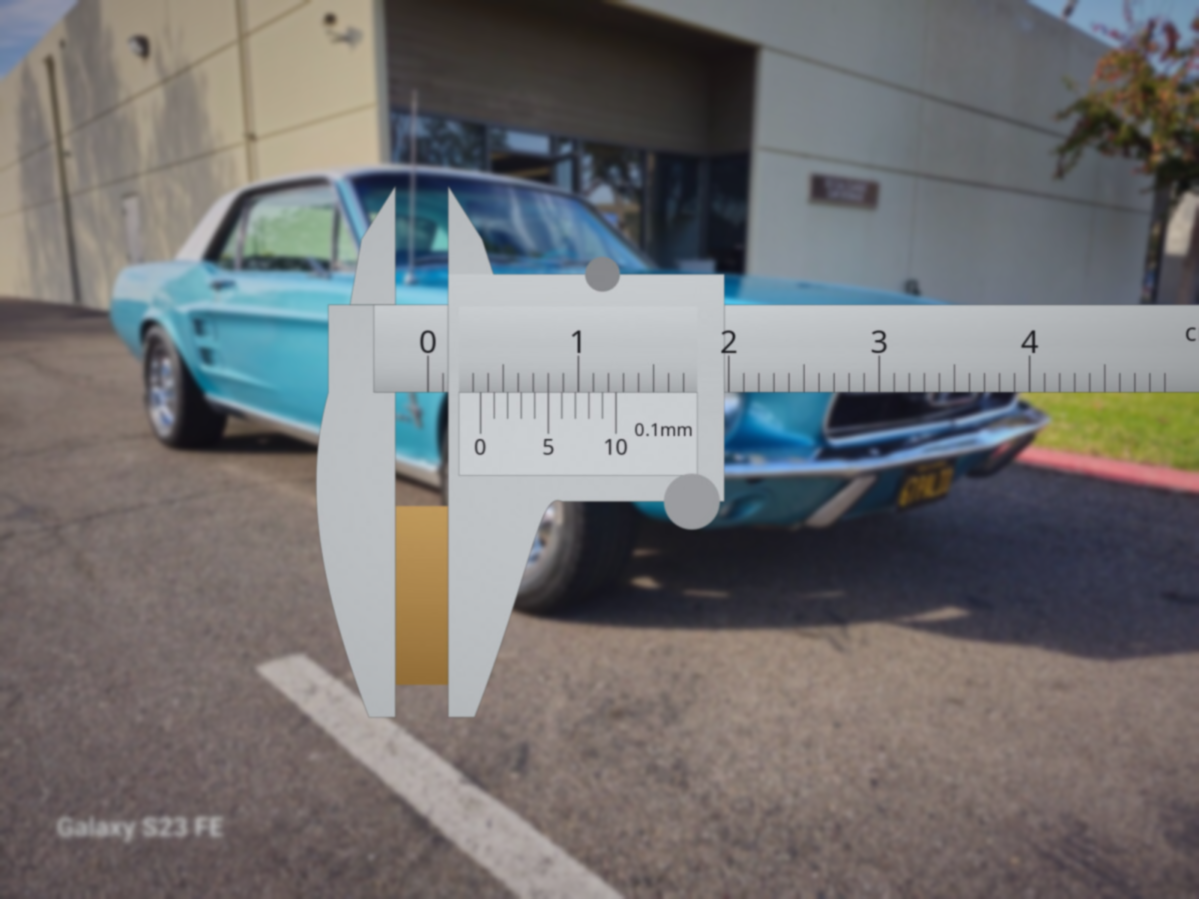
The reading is 3.5
